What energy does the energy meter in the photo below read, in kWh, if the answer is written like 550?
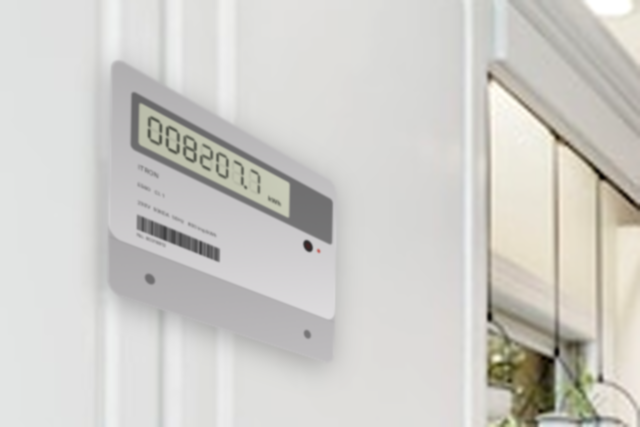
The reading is 8207.7
